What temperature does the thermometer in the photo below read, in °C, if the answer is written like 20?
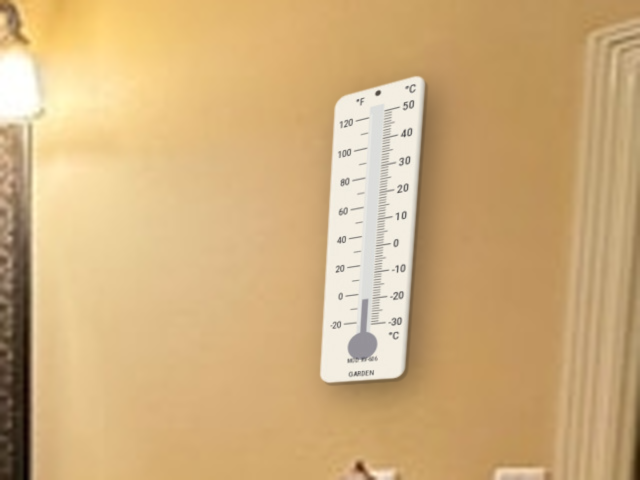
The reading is -20
